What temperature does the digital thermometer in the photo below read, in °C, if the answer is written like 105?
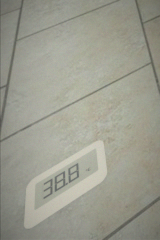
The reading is 38.8
